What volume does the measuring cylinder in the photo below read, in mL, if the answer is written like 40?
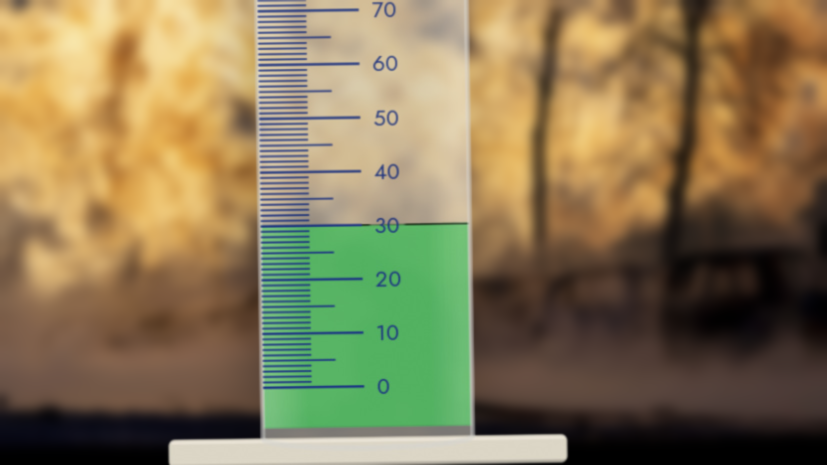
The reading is 30
